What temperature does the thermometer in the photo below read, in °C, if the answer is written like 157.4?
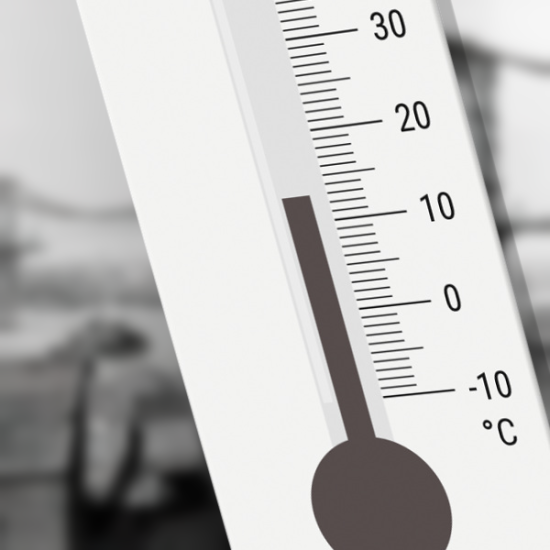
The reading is 13
